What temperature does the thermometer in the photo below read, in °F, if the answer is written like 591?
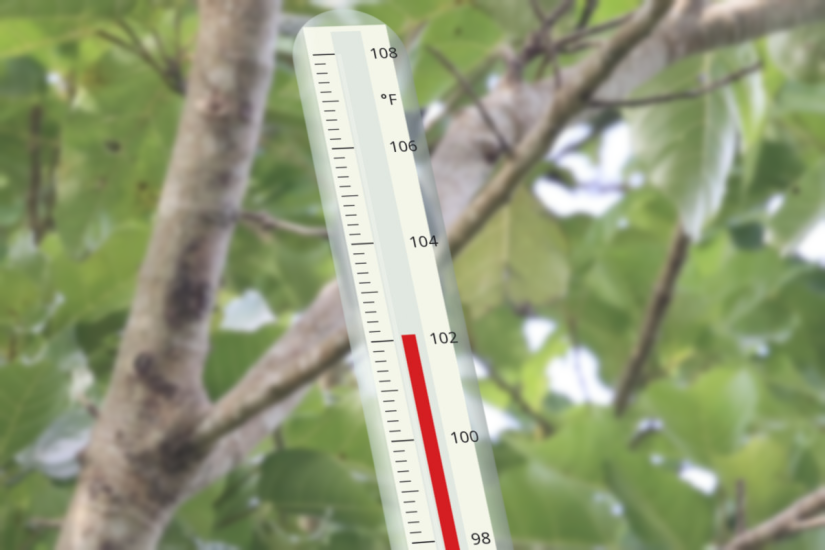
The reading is 102.1
